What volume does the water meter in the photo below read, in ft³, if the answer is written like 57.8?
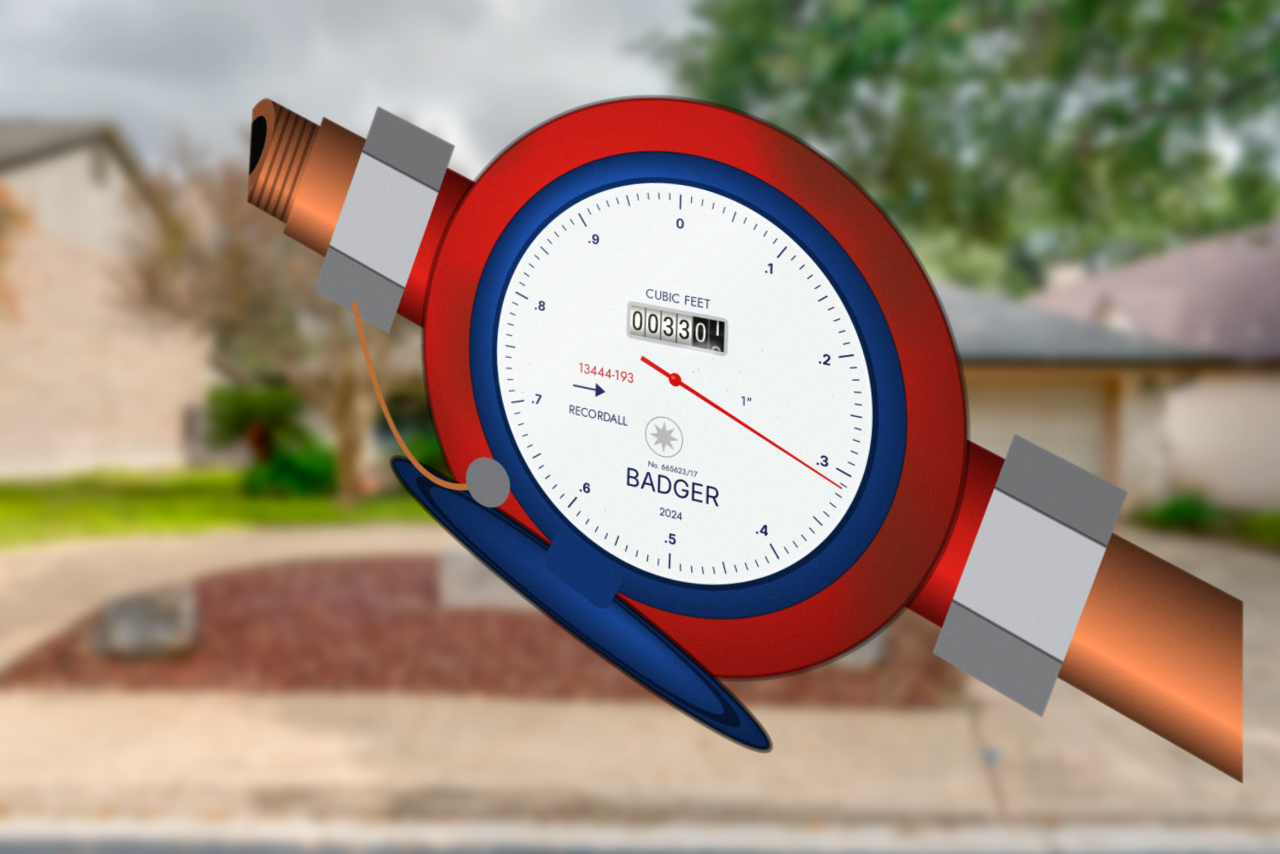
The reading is 3301.31
